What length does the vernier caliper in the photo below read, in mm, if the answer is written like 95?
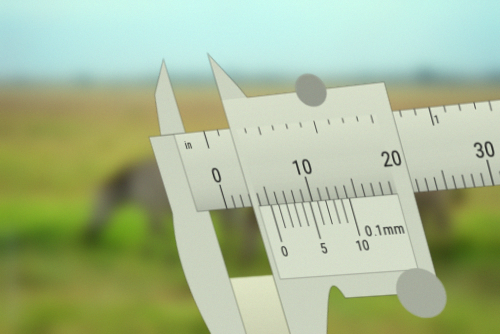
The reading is 5.2
